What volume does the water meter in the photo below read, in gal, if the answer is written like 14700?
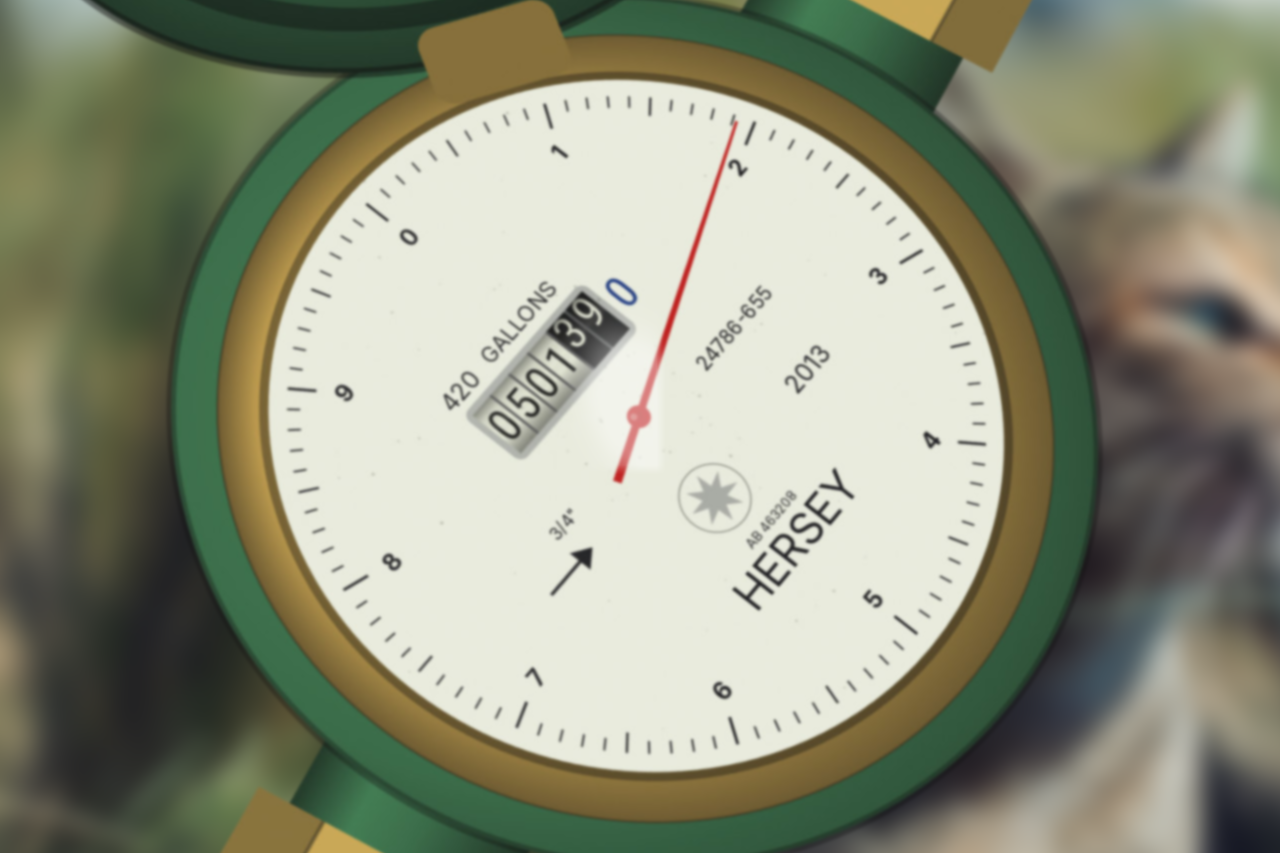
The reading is 501391.9
